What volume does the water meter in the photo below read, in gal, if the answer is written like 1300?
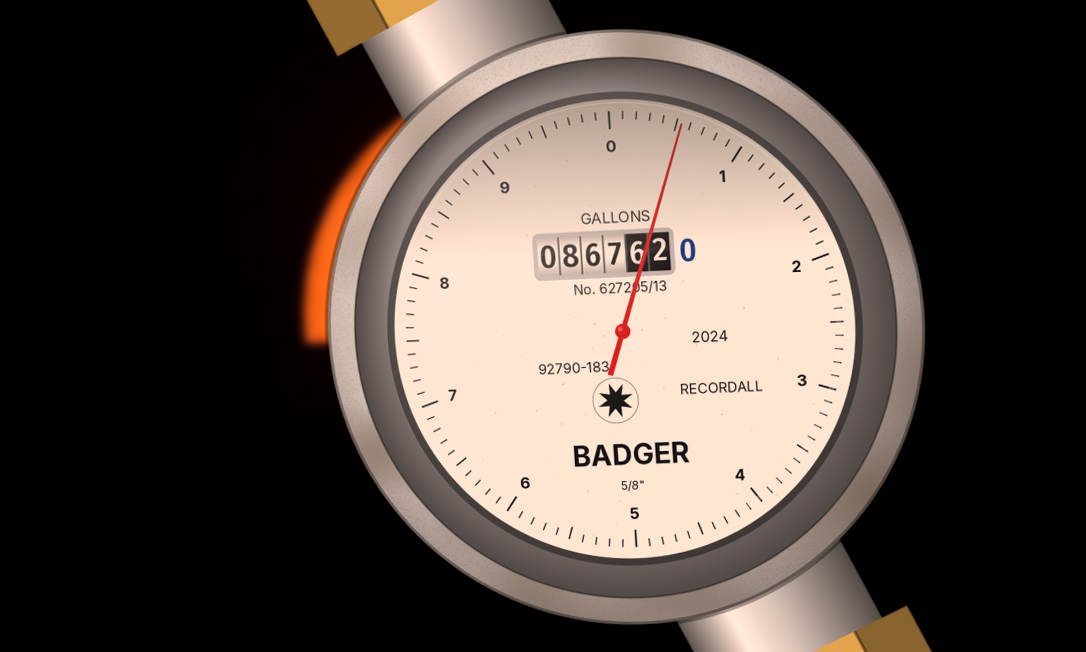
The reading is 867620.5
